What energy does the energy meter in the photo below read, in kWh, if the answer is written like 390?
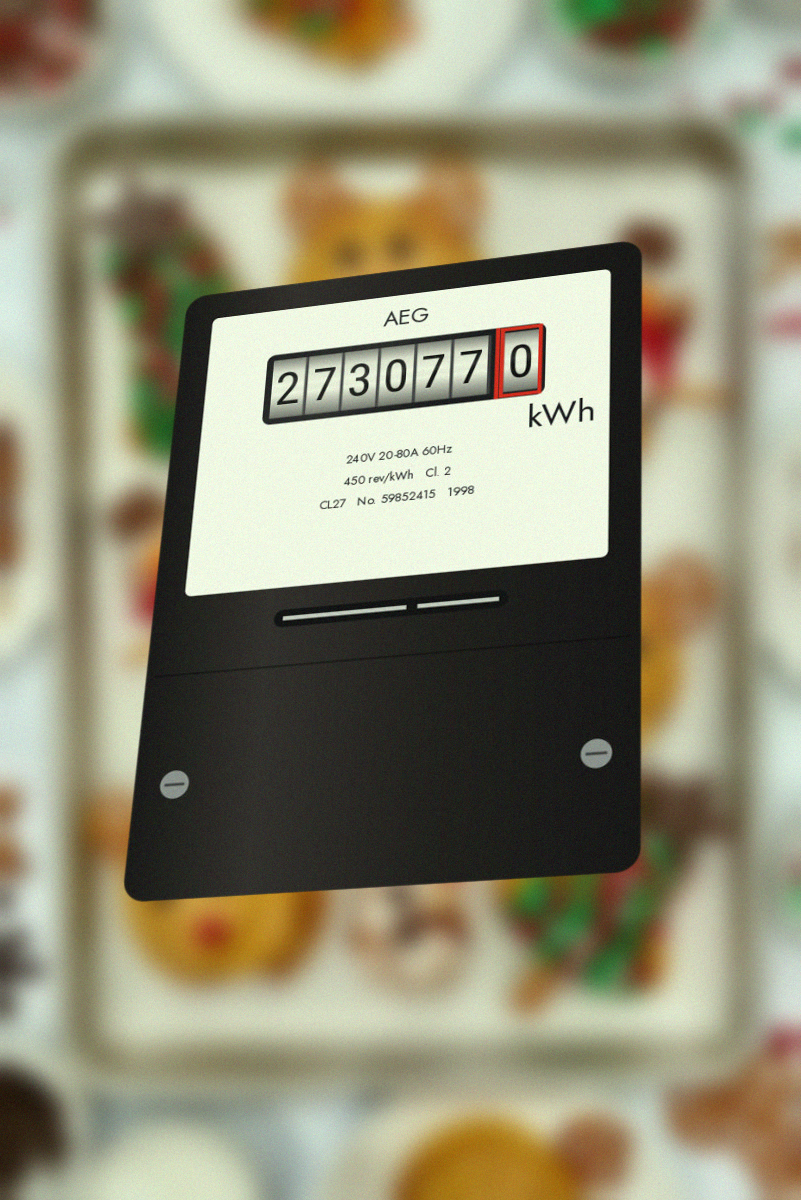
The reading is 273077.0
